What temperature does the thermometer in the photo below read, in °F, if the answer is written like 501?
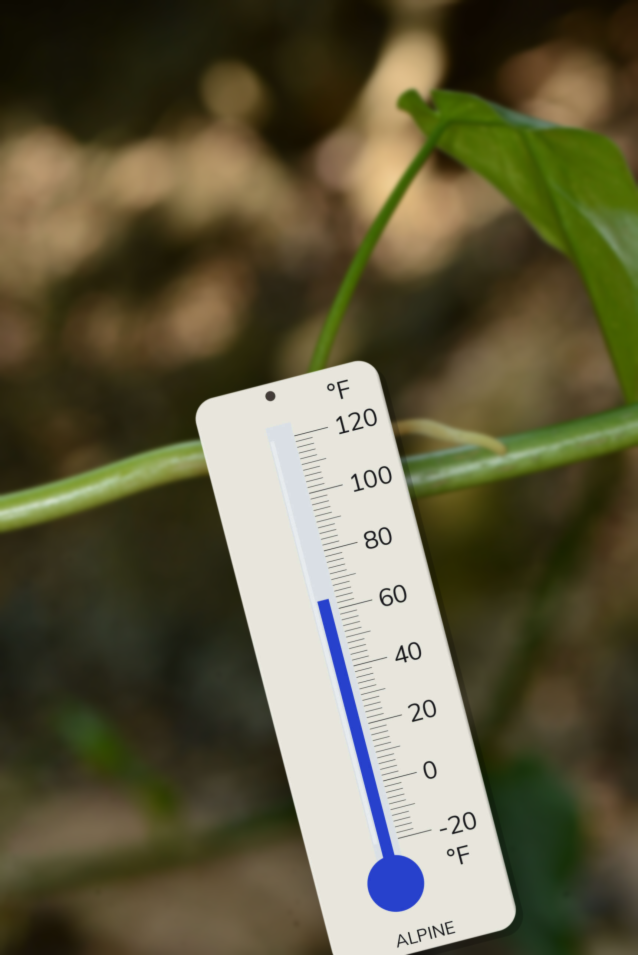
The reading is 64
